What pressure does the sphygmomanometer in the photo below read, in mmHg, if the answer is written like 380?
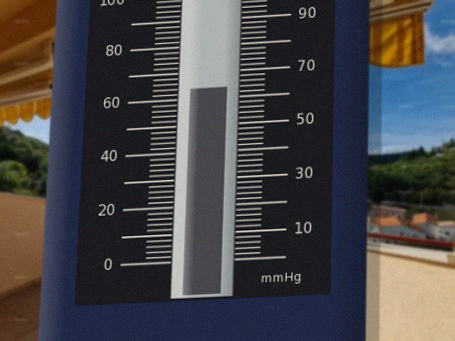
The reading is 64
